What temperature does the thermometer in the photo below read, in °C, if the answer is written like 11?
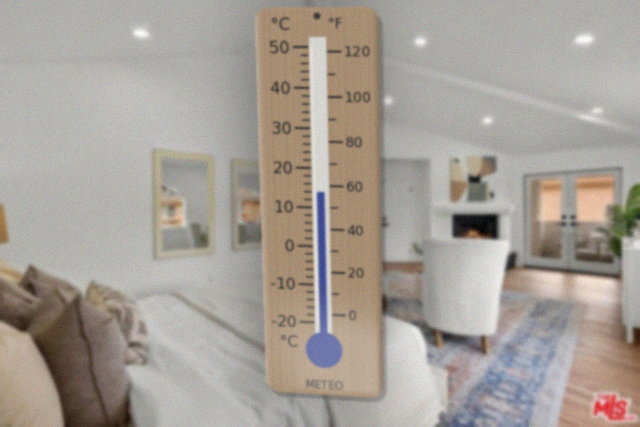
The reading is 14
